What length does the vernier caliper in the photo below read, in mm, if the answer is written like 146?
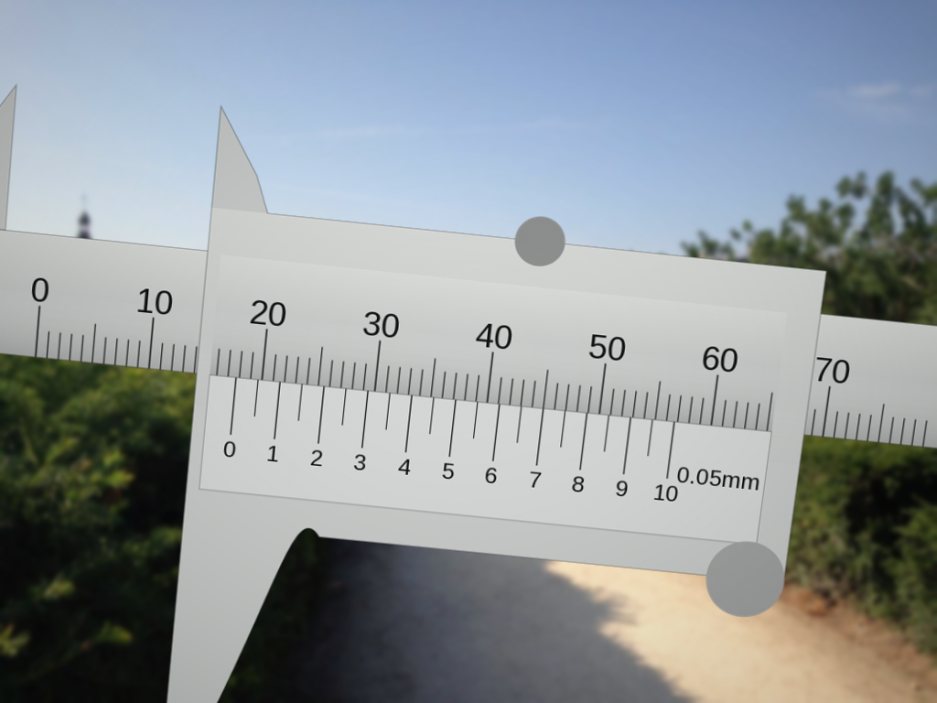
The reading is 17.7
